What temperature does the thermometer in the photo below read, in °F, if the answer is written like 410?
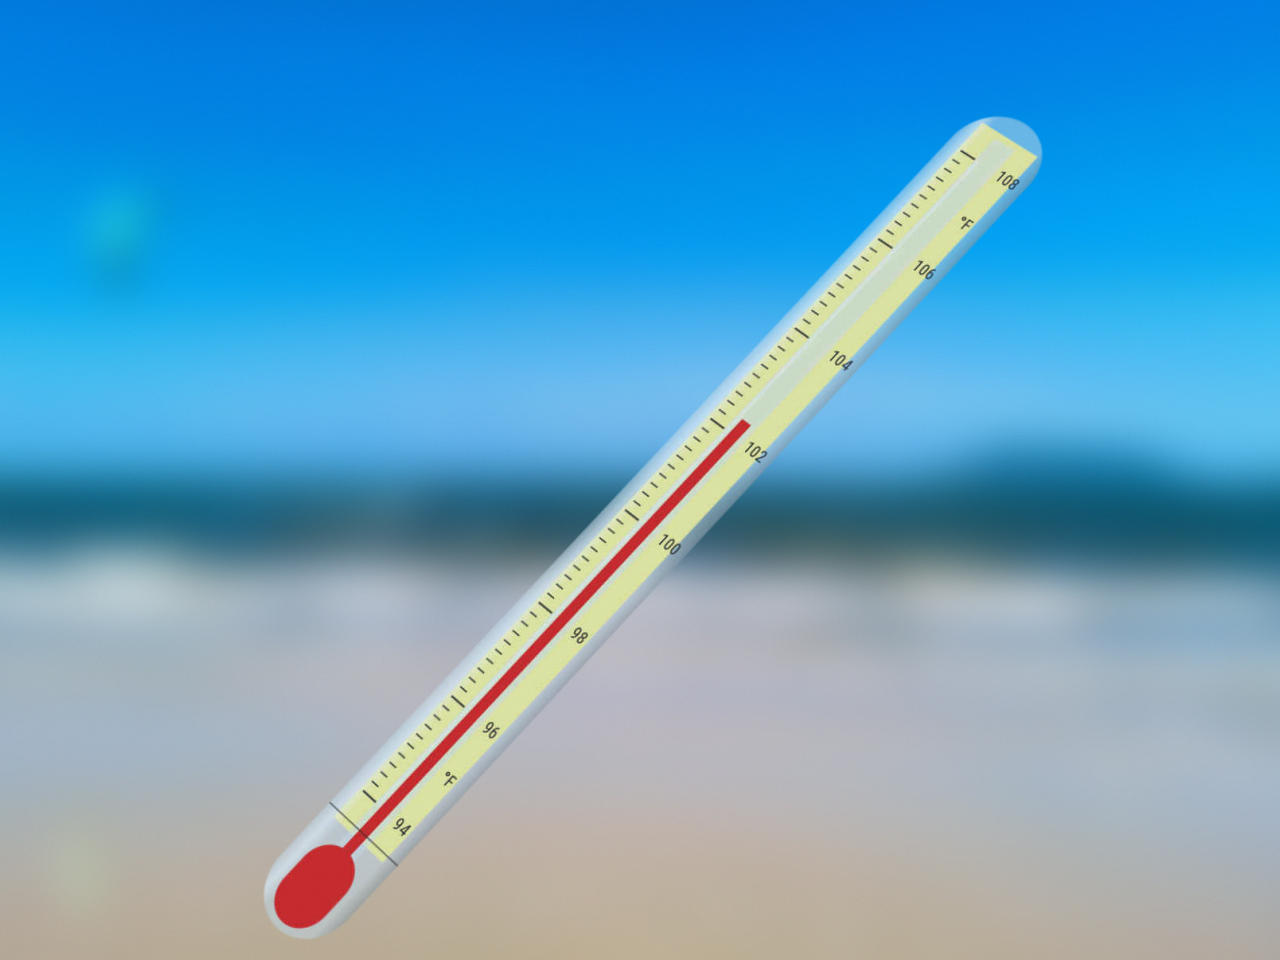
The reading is 102.3
